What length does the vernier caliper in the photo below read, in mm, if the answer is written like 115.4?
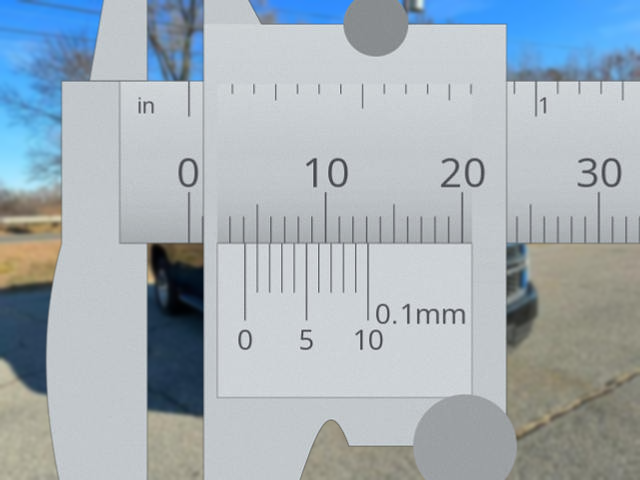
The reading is 4.1
